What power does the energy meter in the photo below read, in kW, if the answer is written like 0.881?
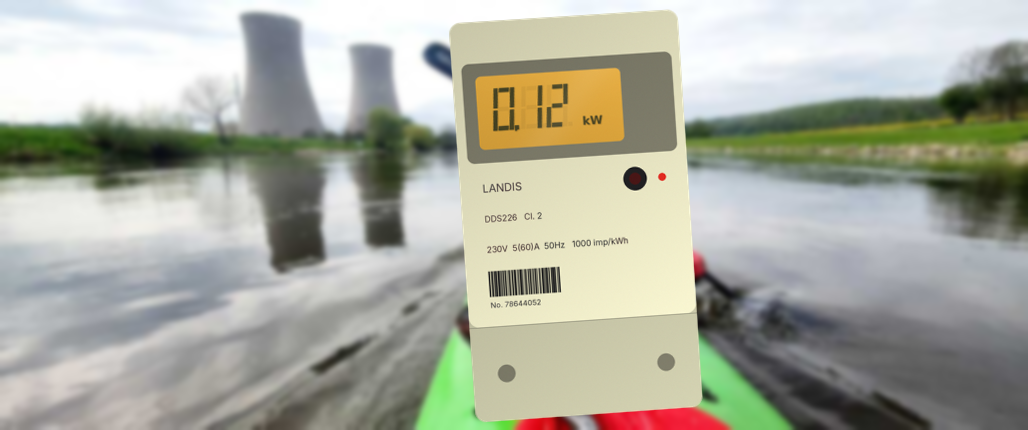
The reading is 0.12
